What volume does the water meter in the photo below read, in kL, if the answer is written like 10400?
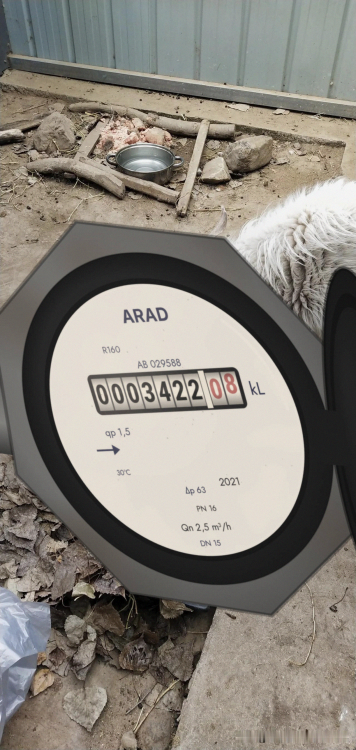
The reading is 3422.08
